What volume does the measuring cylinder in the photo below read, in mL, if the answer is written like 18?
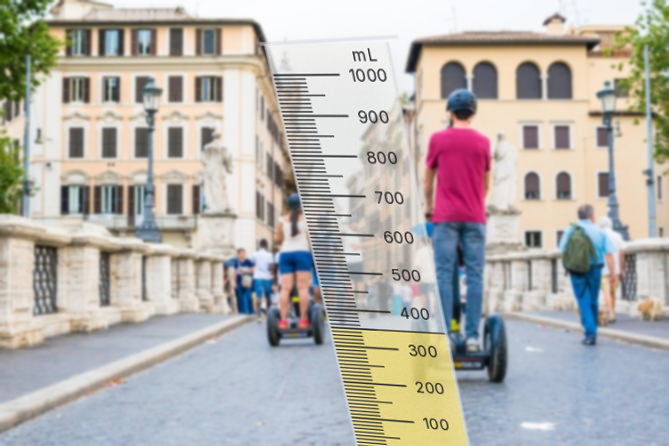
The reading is 350
